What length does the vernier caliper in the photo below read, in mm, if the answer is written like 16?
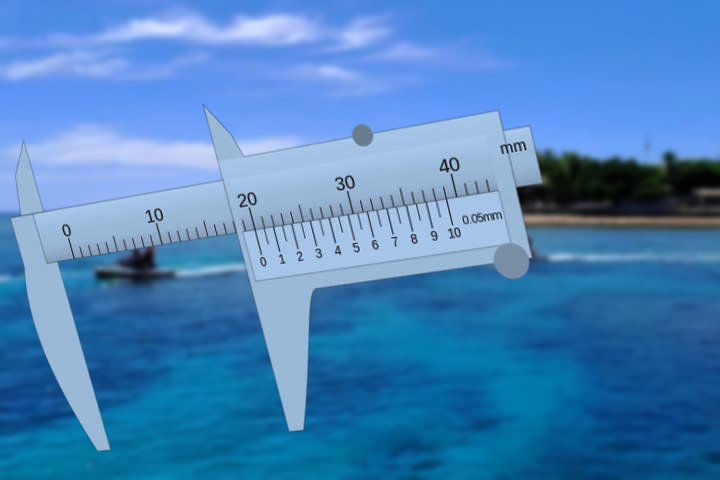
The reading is 20.0
